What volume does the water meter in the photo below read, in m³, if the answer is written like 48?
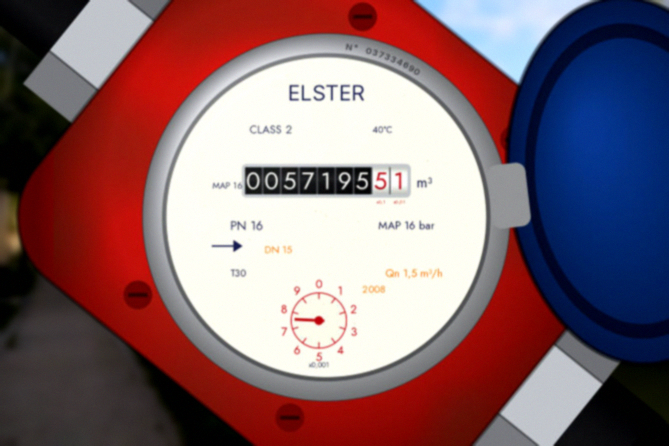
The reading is 57195.517
